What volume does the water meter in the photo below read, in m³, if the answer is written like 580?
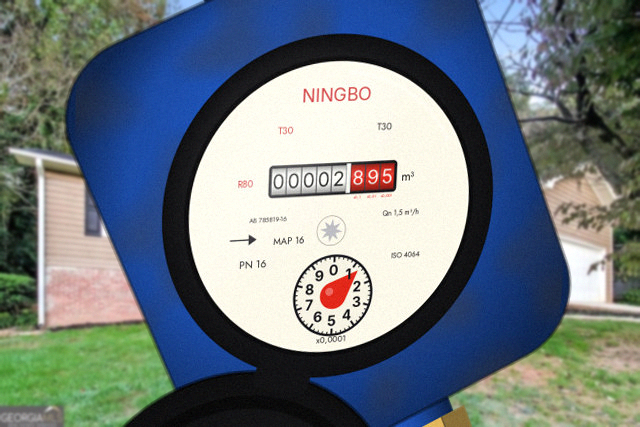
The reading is 2.8951
